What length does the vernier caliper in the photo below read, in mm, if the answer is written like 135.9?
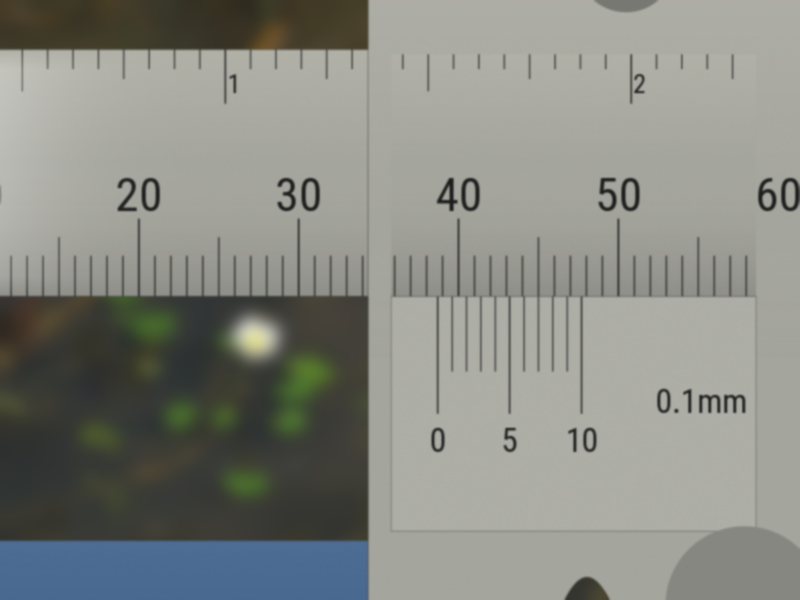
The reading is 38.7
